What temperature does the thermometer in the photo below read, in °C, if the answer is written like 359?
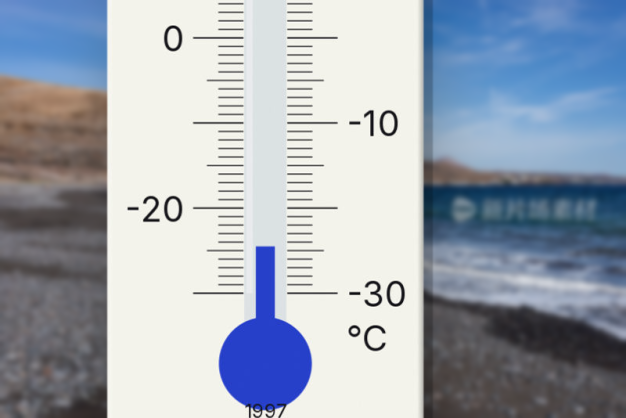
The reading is -24.5
